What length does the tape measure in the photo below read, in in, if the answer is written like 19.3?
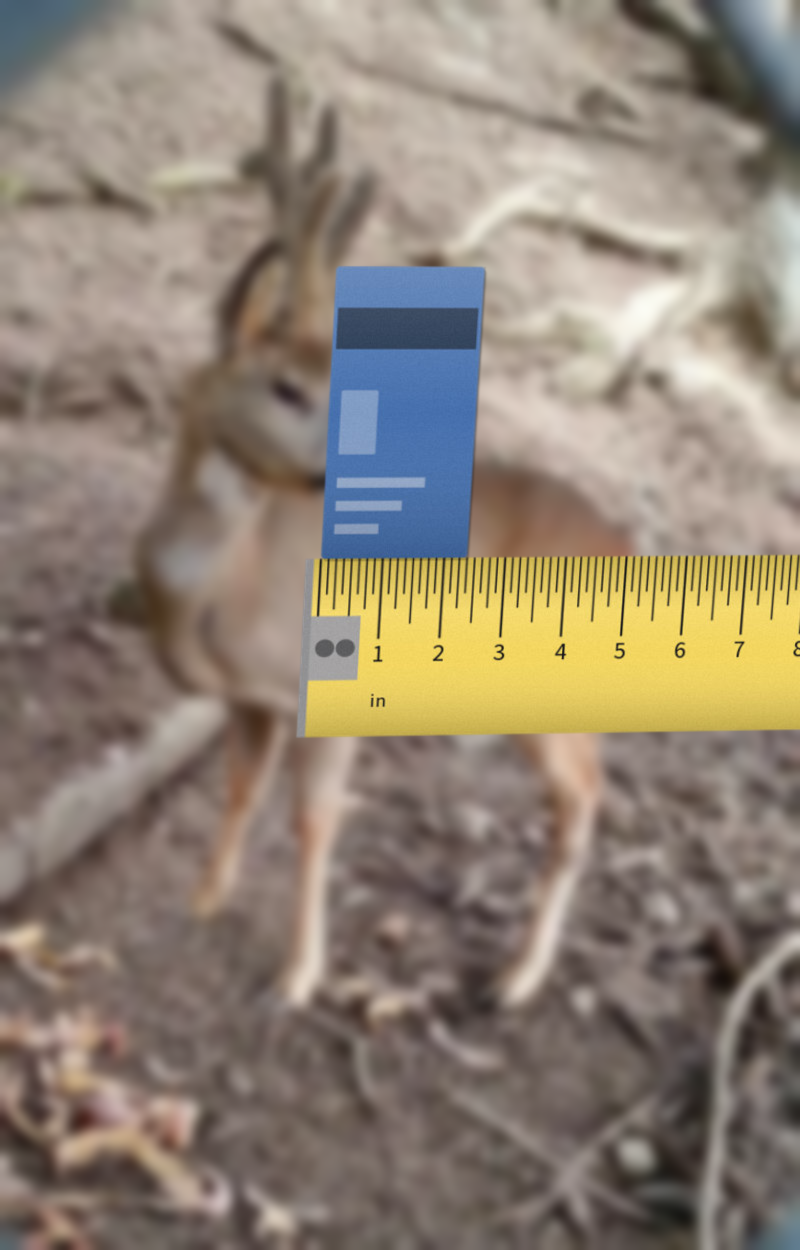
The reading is 2.375
